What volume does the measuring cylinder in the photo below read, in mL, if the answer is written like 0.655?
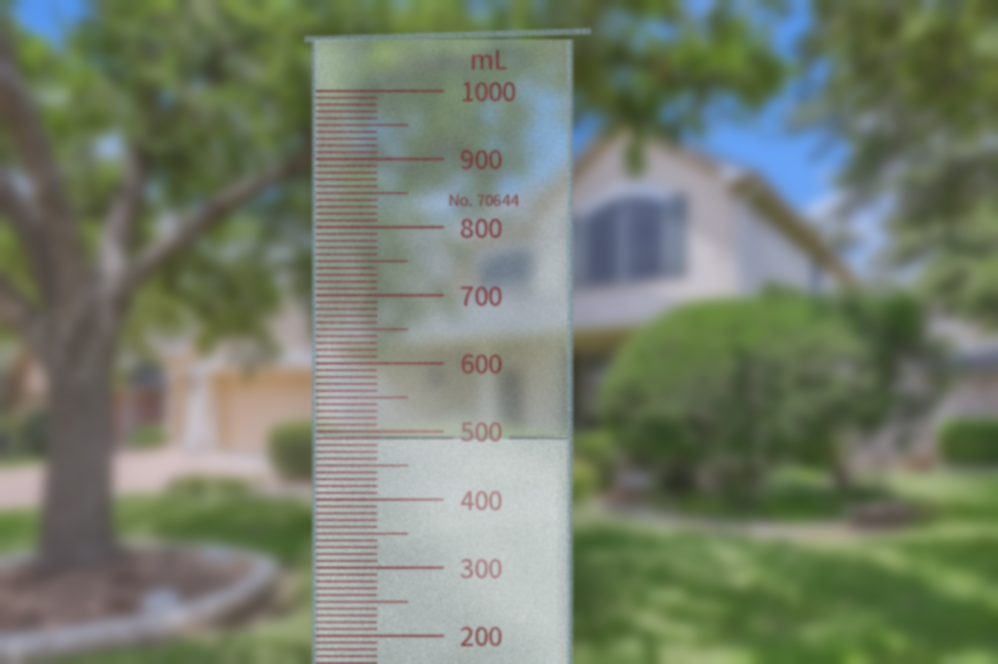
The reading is 490
